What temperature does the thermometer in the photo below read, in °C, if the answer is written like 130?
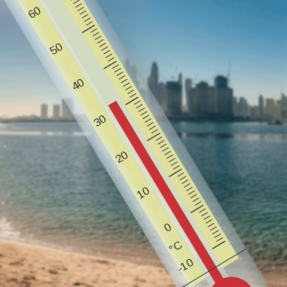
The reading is 32
